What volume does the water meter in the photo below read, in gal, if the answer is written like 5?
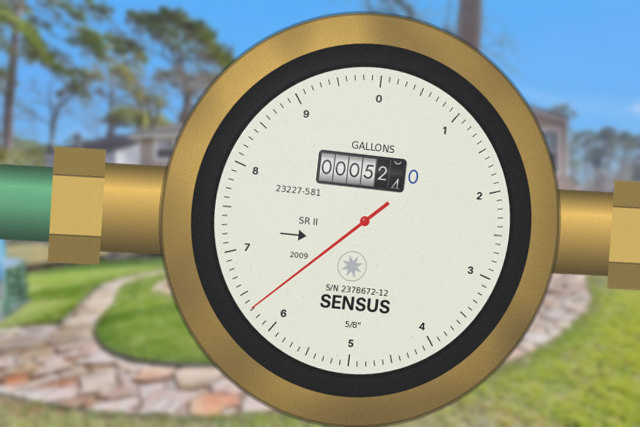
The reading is 5236.3
